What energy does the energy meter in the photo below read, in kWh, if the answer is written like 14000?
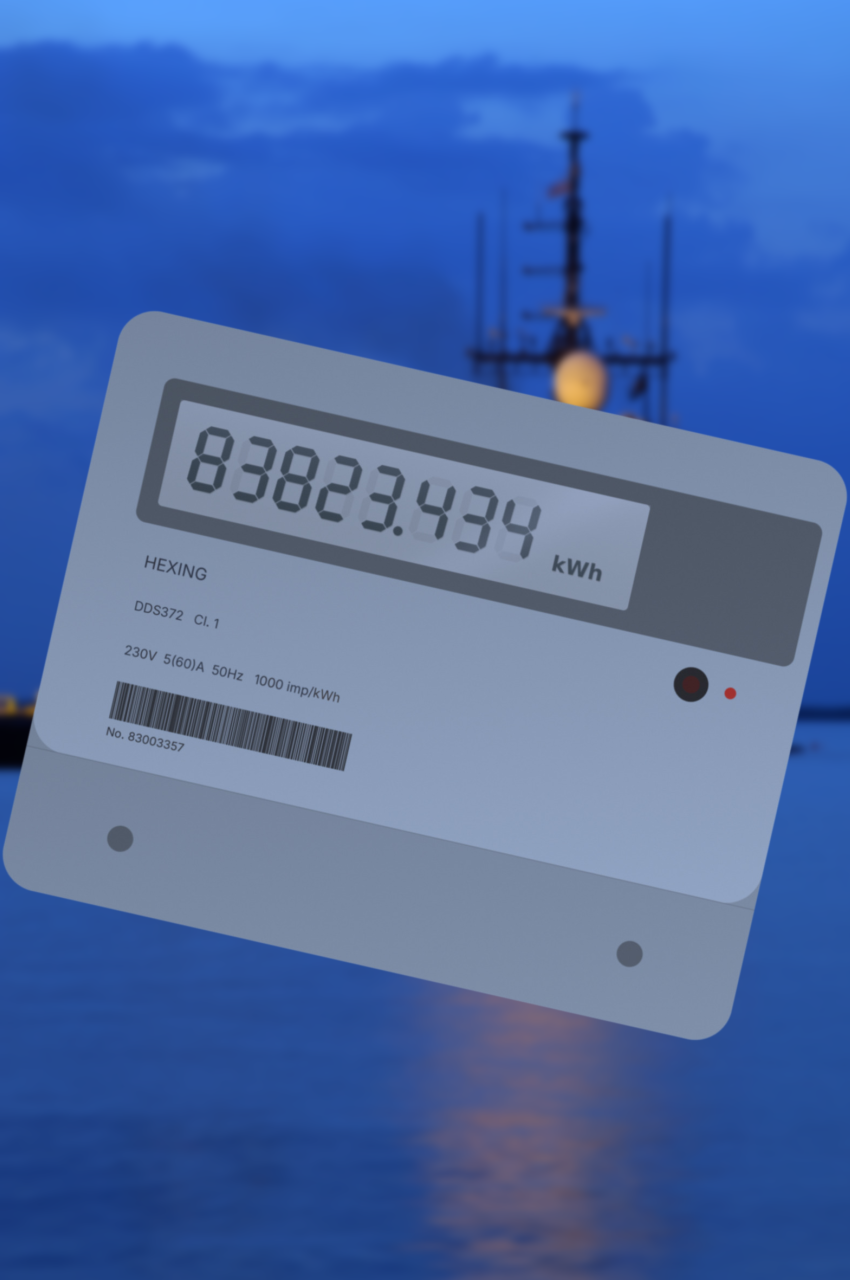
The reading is 83823.434
